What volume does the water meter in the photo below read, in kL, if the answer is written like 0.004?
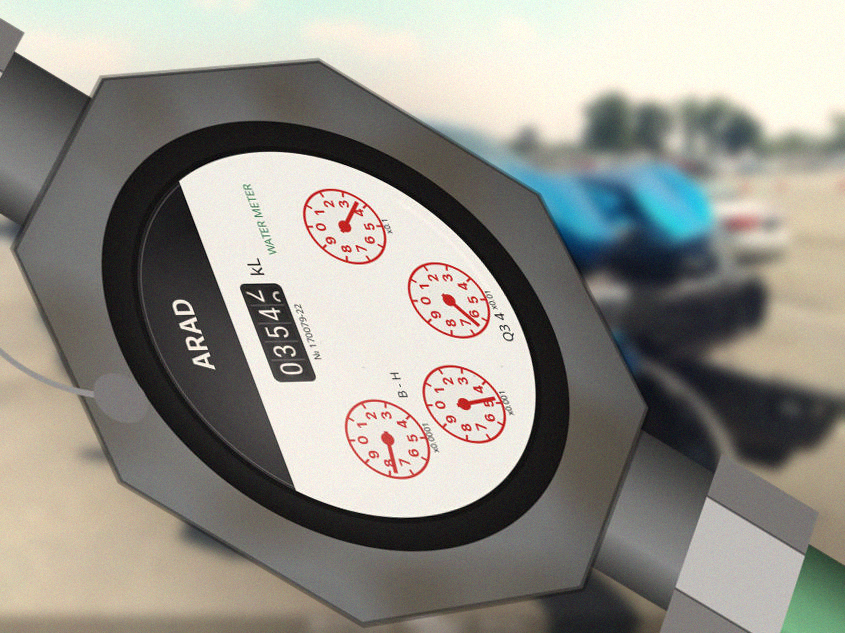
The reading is 3542.3647
